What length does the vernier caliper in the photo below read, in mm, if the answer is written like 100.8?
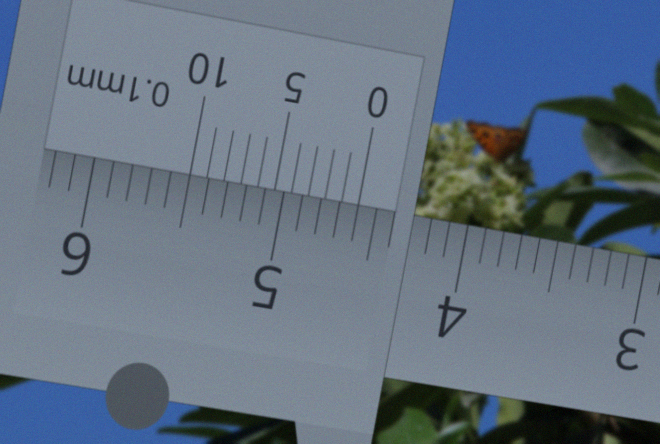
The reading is 46.0
